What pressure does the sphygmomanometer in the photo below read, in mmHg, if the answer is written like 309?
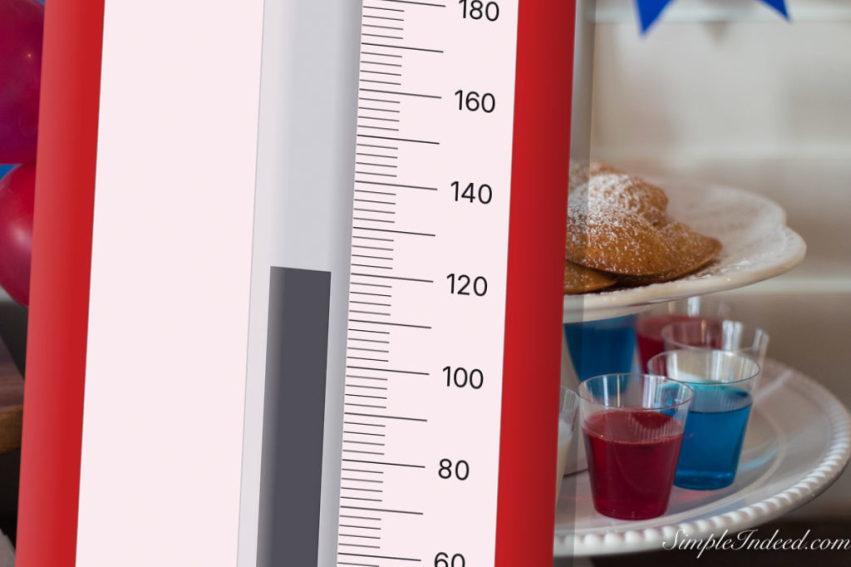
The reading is 120
